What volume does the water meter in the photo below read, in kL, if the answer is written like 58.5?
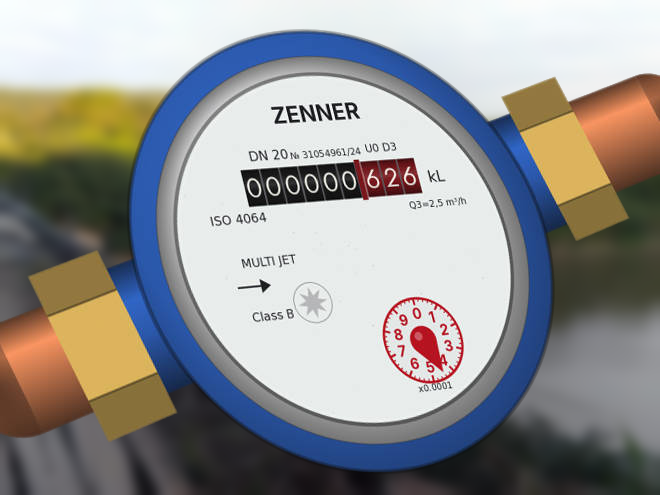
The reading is 0.6264
